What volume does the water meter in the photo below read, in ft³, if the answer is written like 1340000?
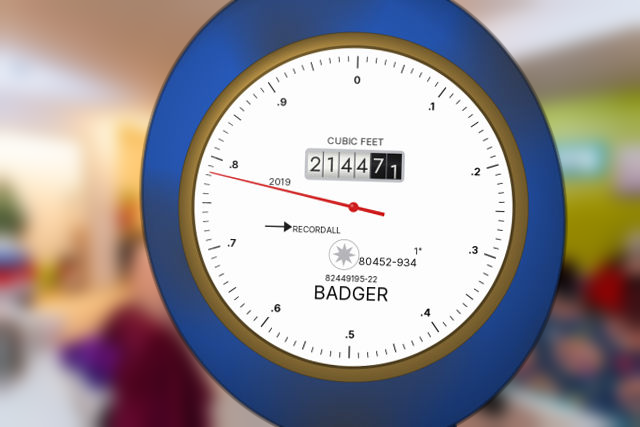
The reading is 214470.78
